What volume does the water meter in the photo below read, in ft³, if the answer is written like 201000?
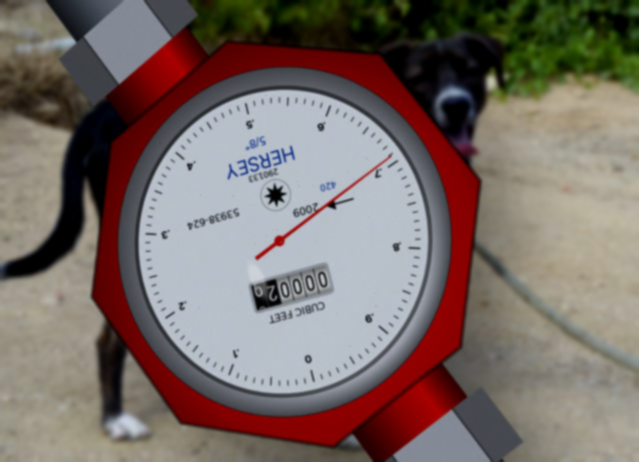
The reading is 28.69
